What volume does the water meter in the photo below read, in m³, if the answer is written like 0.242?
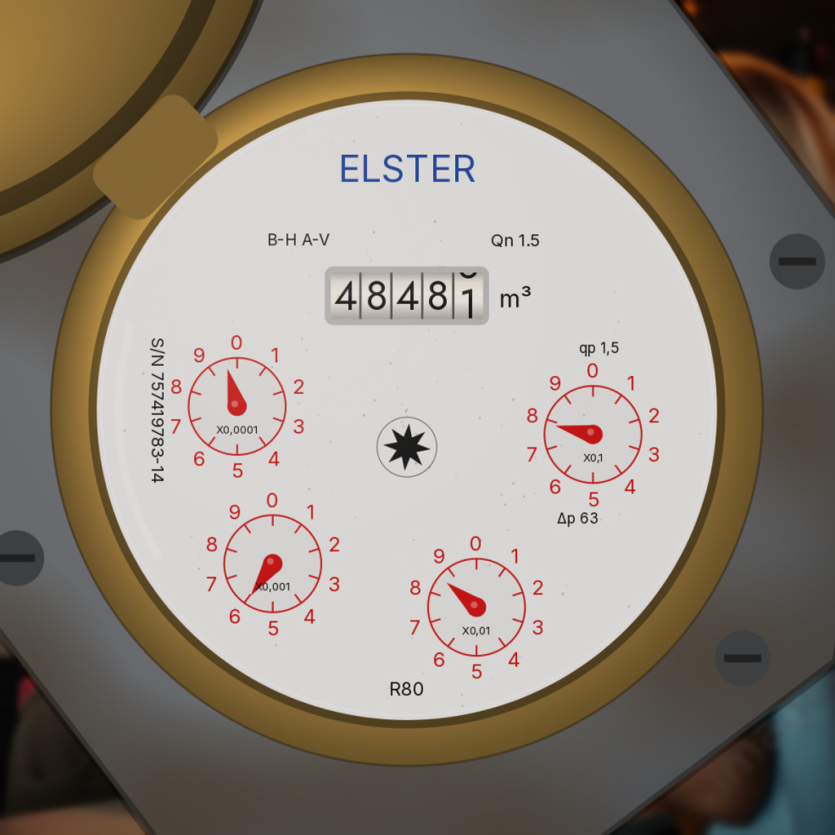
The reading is 48480.7859
